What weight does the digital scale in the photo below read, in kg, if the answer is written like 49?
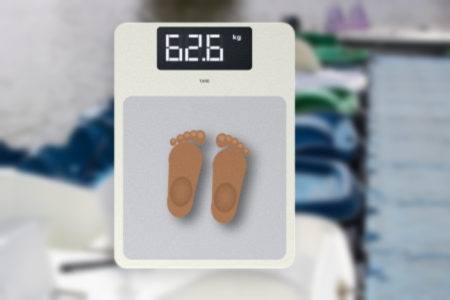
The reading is 62.6
